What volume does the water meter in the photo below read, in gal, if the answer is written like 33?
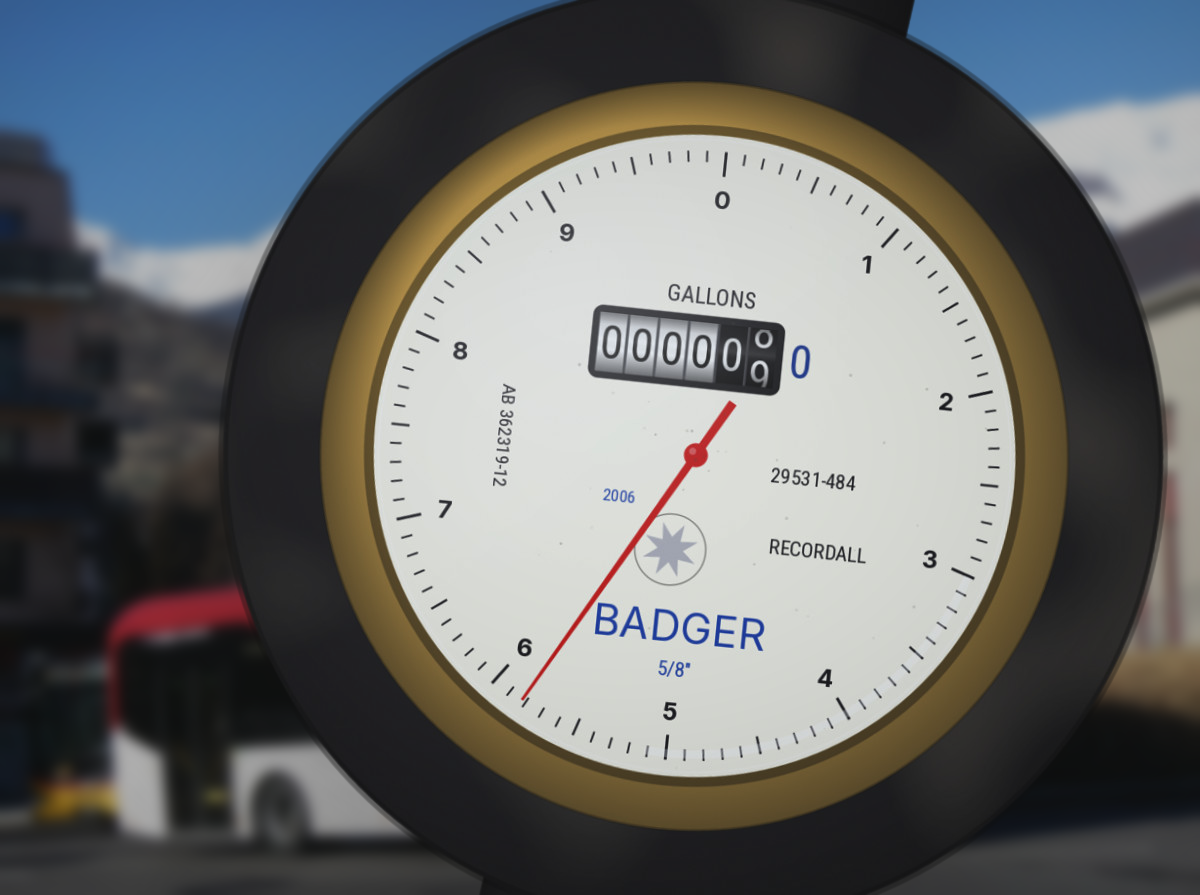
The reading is 85.8
